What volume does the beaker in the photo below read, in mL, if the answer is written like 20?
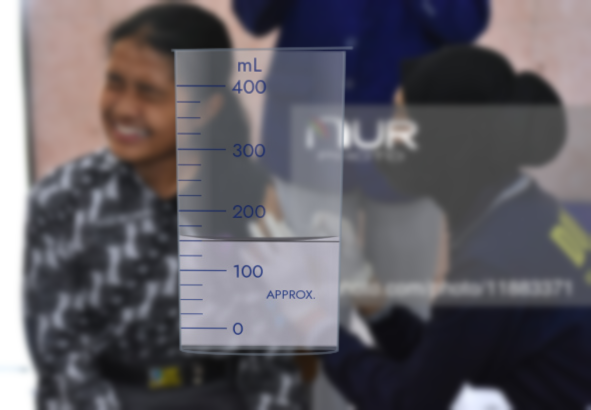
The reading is 150
